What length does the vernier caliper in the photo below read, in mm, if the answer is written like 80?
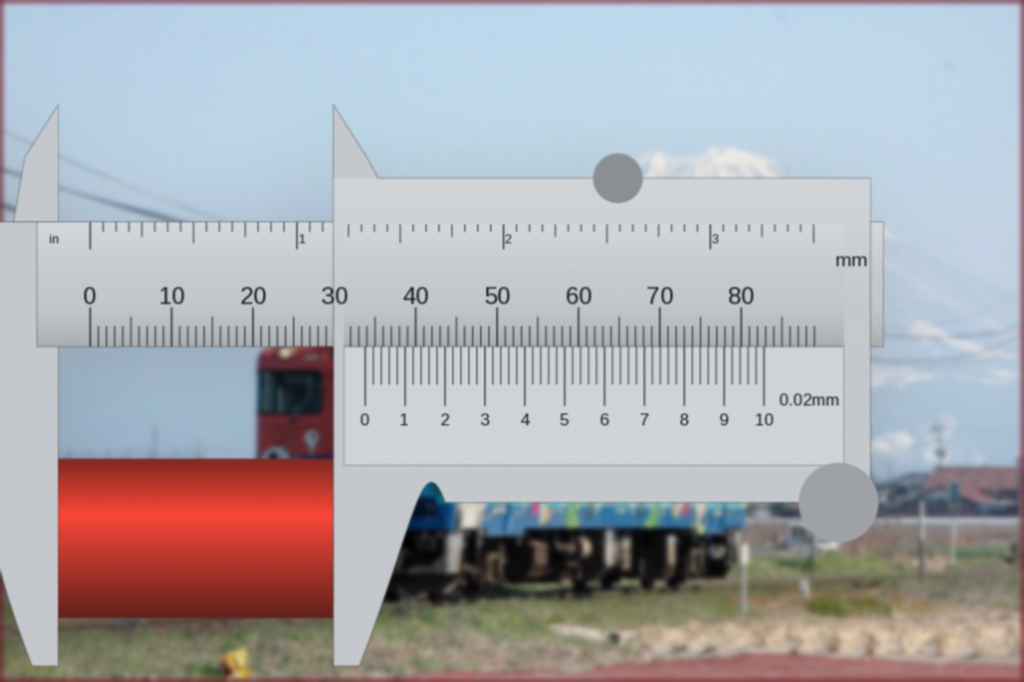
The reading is 33.8
